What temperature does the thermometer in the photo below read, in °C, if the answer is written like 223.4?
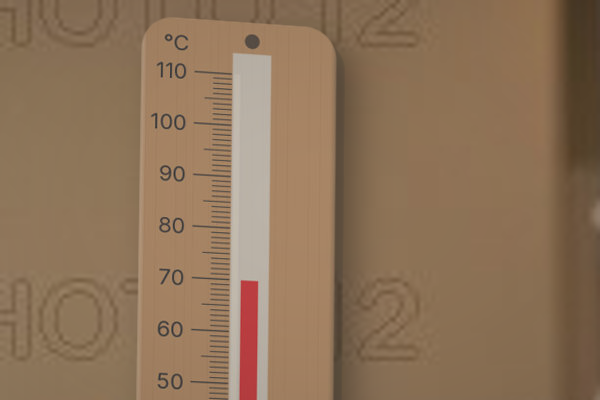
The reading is 70
